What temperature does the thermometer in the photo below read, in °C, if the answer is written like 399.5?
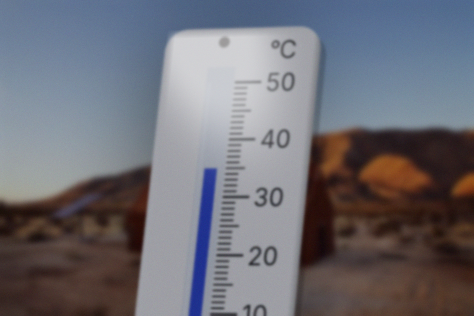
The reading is 35
